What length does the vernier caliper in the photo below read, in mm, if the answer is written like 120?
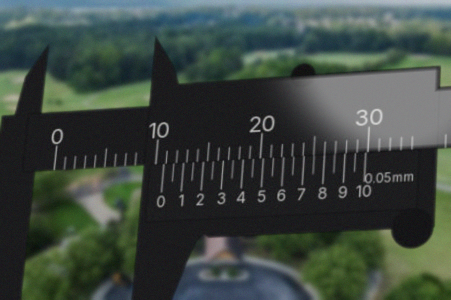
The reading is 10.8
